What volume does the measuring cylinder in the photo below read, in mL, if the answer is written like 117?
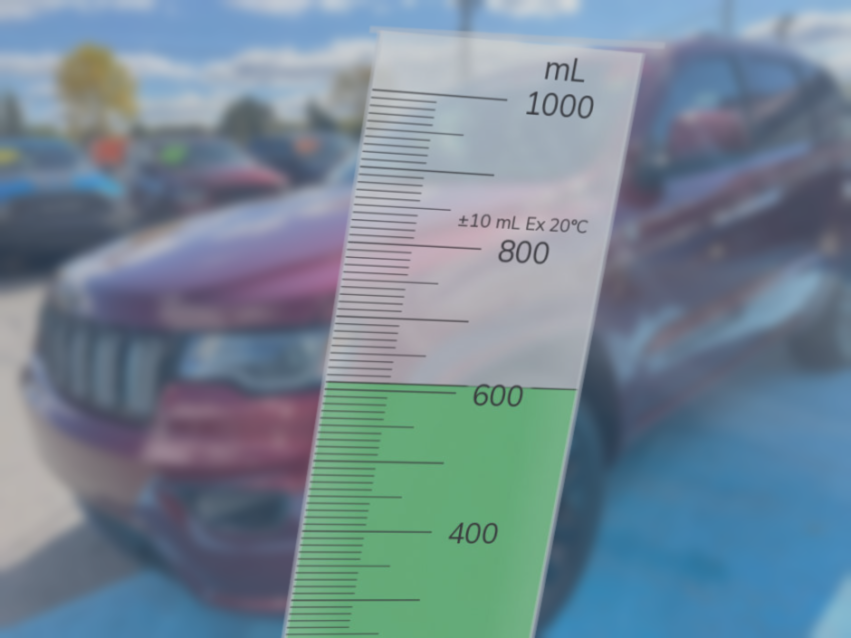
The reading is 610
